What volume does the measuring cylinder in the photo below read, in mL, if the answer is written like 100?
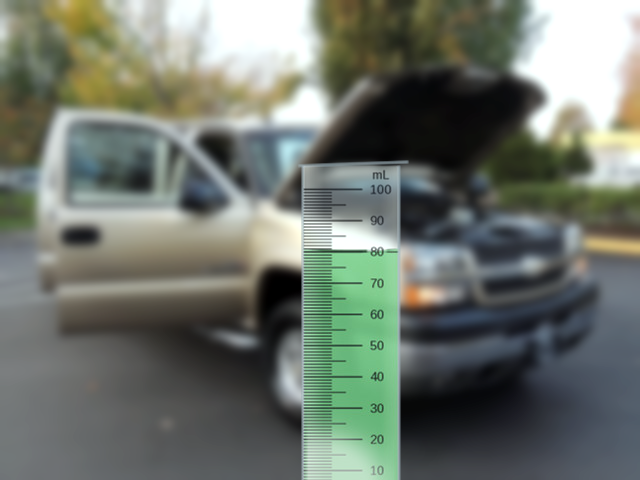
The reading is 80
